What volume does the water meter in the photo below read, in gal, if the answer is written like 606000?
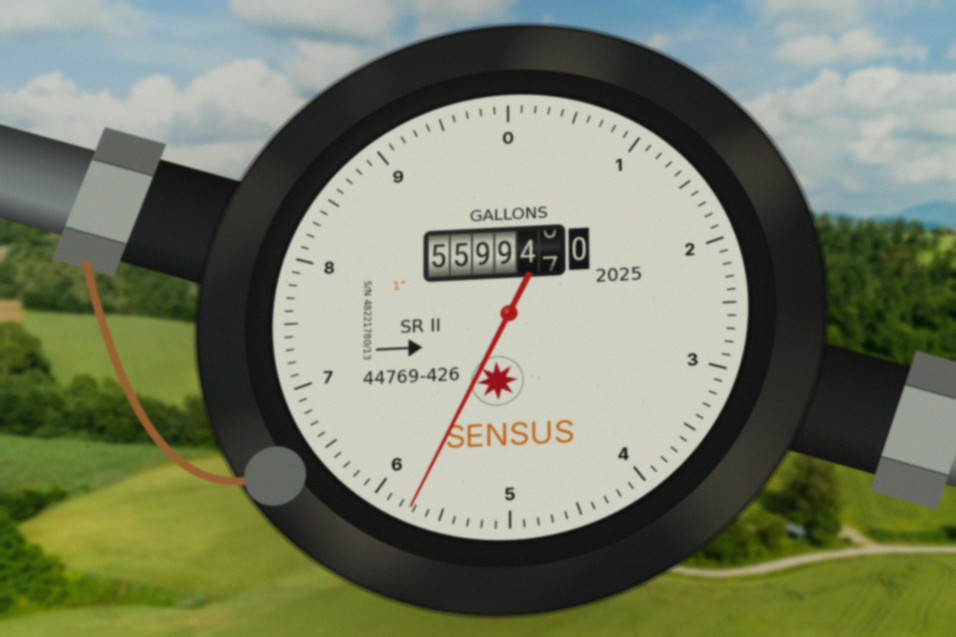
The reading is 5599465.7
